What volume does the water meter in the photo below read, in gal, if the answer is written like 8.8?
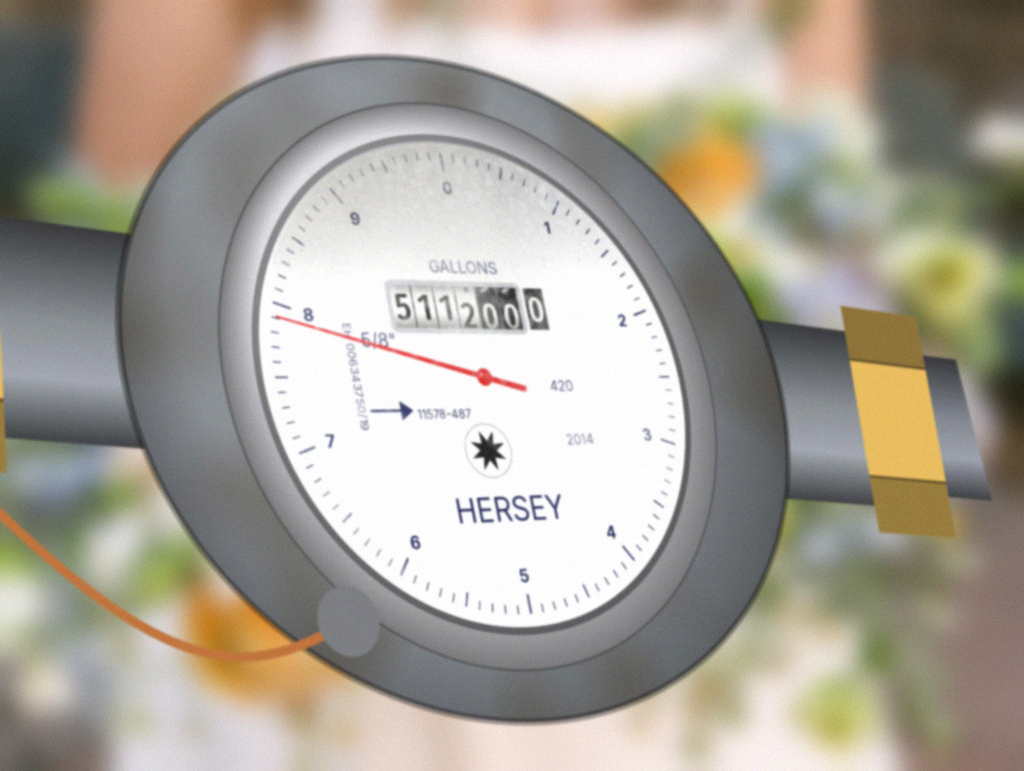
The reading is 5111997.9
